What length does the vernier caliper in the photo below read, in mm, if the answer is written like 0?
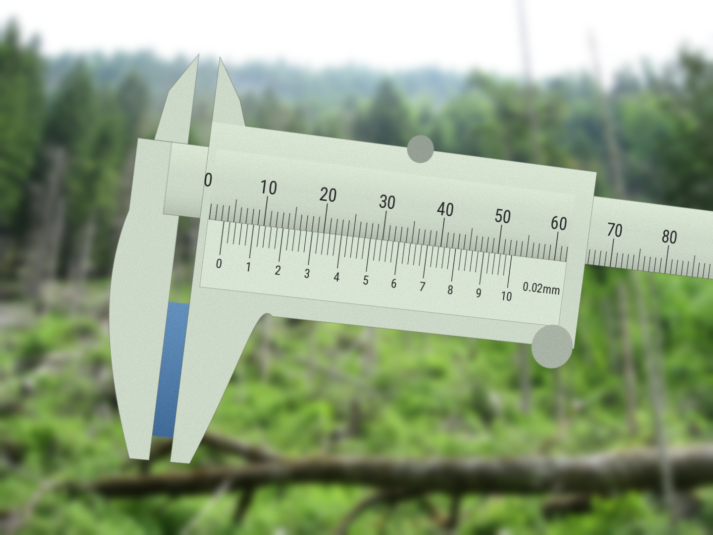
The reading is 3.4
